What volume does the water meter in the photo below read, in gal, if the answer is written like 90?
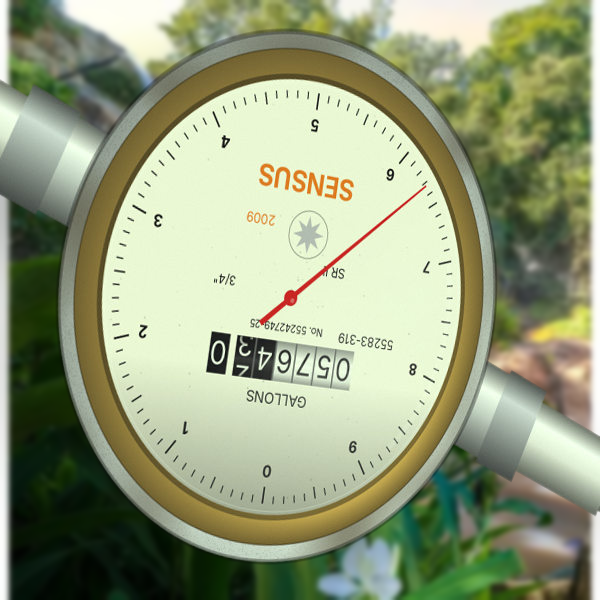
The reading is 576426.3
